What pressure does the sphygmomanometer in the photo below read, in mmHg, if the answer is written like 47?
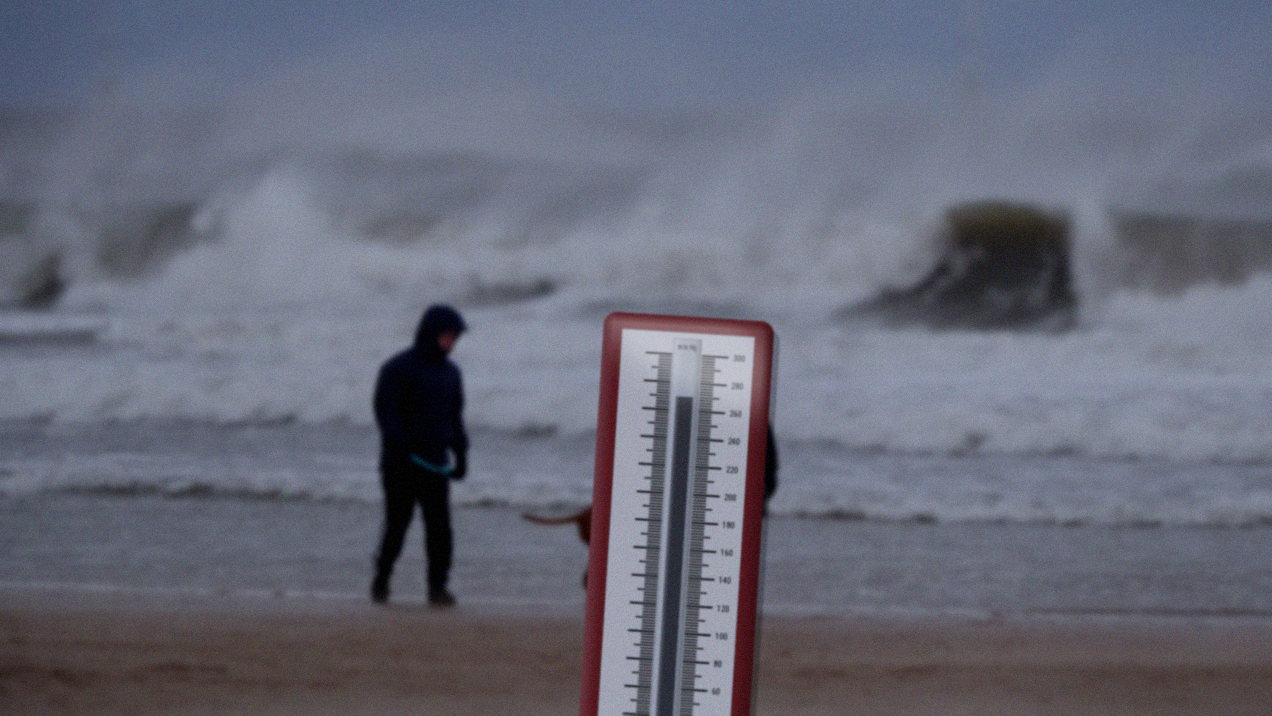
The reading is 270
